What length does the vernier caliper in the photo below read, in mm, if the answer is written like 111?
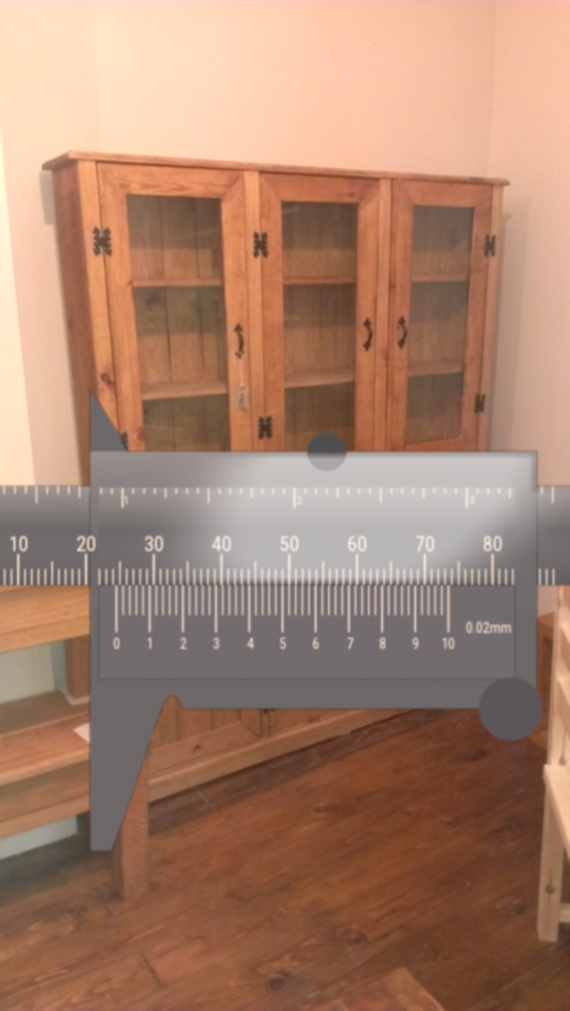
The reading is 24.5
